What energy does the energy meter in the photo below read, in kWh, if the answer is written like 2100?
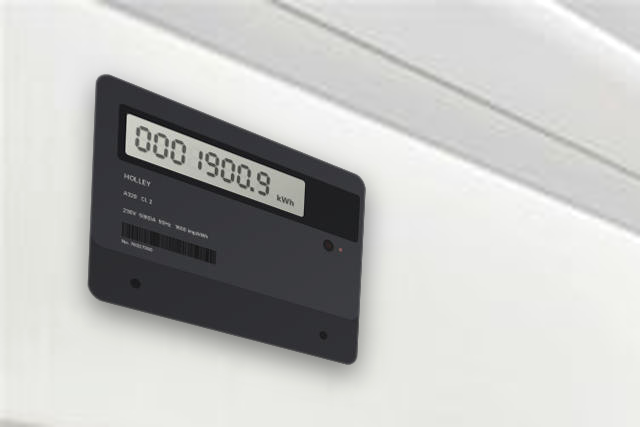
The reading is 1900.9
